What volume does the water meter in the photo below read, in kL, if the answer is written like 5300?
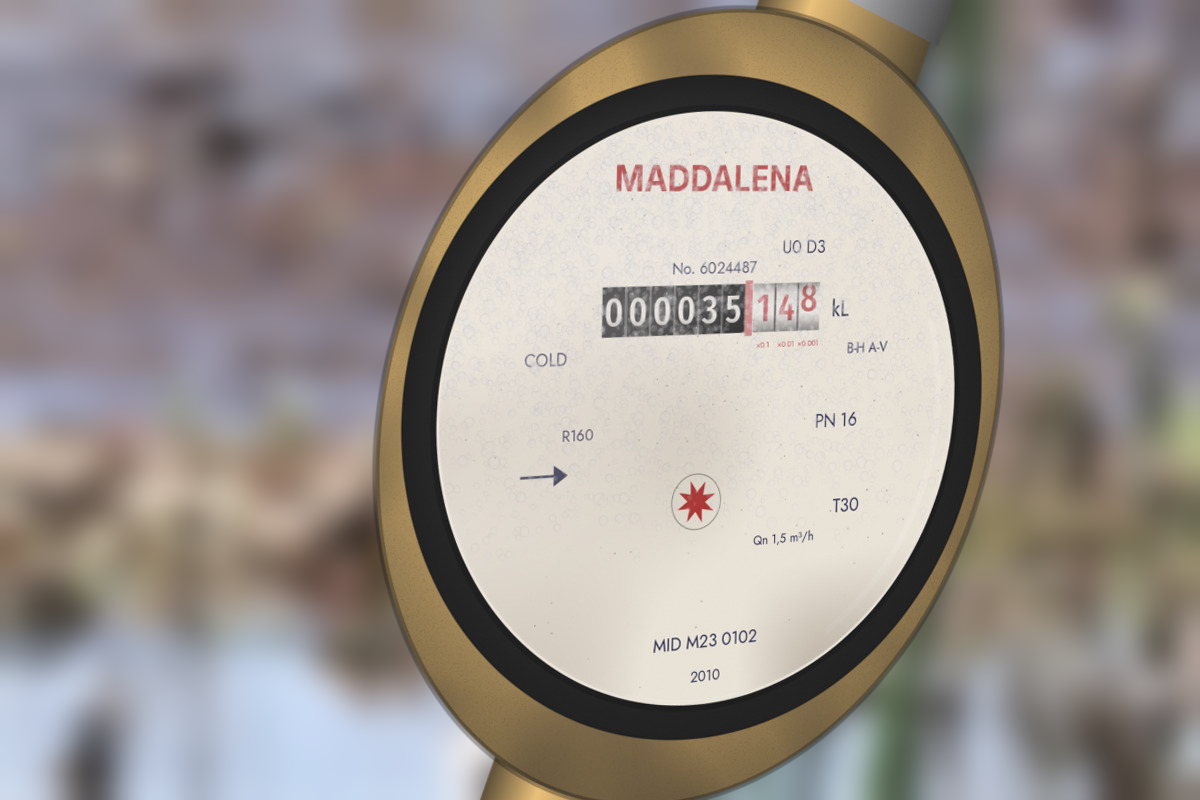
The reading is 35.148
